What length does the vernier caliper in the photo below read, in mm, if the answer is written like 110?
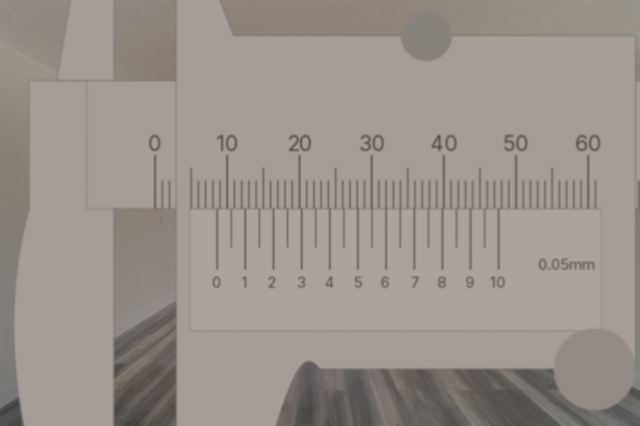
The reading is 8.6
